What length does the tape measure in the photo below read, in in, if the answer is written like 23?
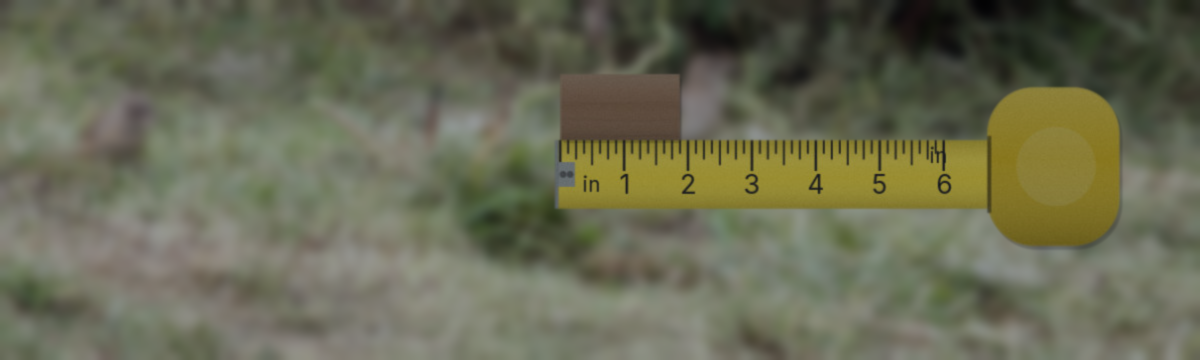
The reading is 1.875
